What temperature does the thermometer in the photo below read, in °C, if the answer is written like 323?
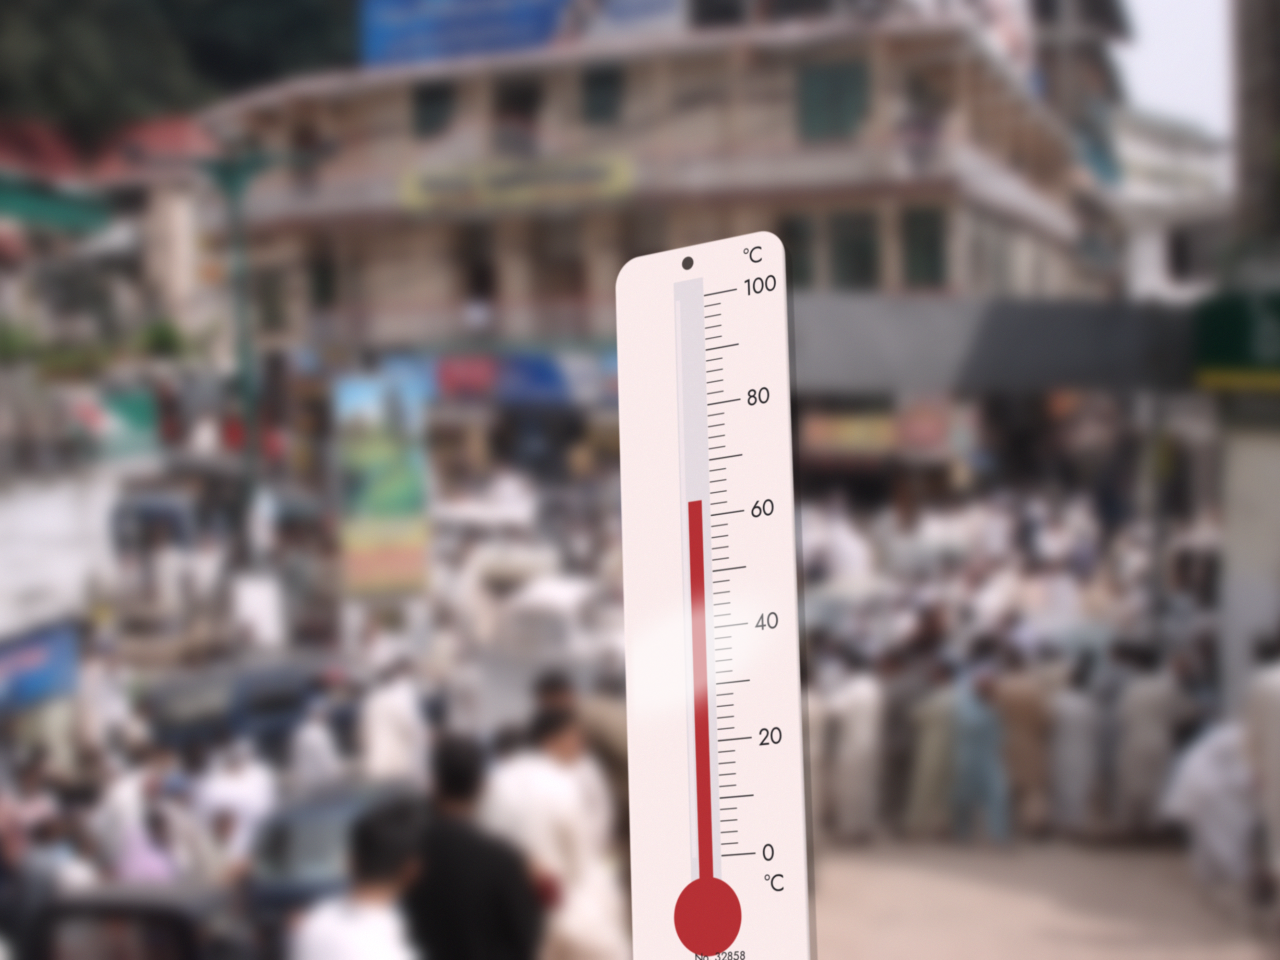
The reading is 63
